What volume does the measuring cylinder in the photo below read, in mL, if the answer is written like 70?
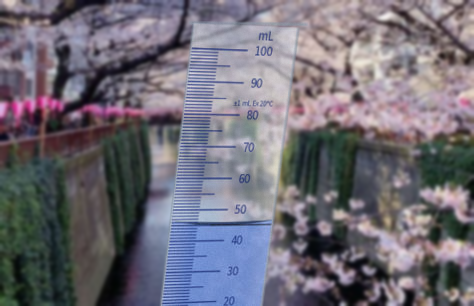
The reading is 45
